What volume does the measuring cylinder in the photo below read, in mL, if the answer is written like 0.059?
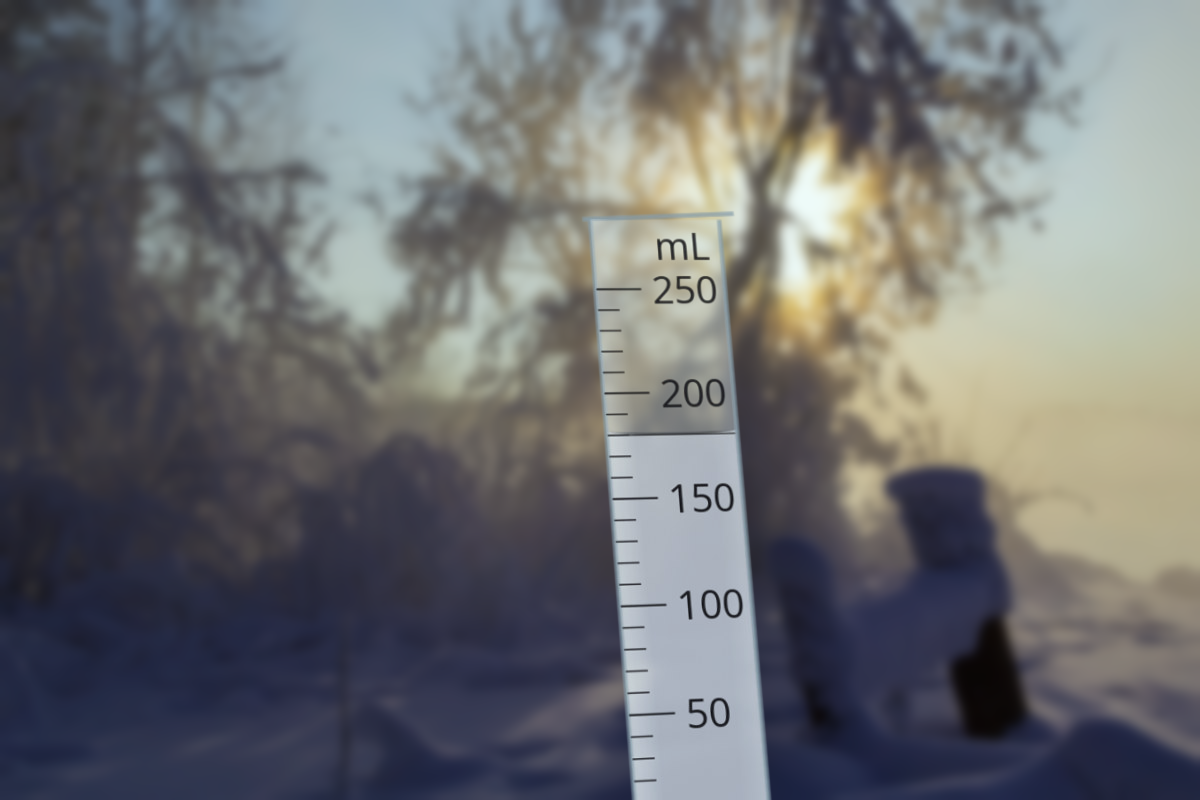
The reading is 180
